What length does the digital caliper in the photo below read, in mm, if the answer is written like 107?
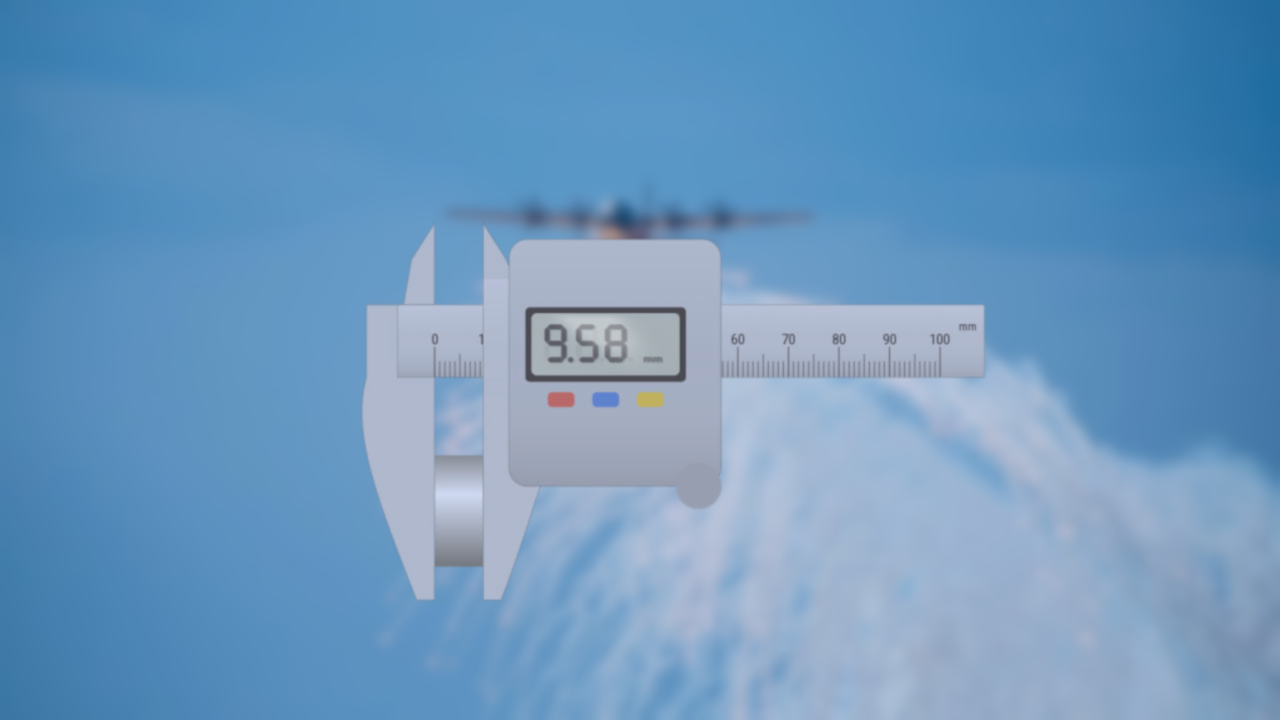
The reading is 9.58
